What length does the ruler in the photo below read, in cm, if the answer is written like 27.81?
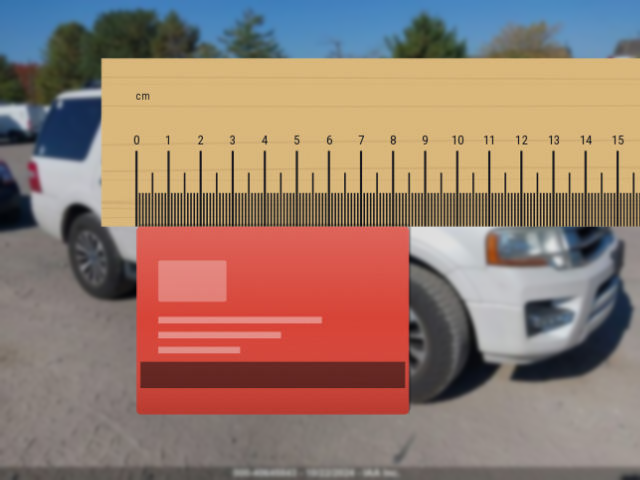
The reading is 8.5
